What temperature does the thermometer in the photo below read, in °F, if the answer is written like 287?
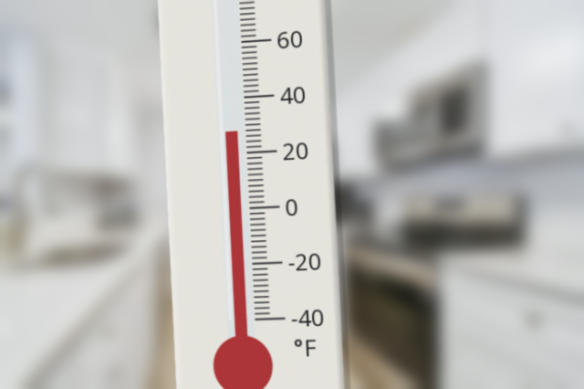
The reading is 28
